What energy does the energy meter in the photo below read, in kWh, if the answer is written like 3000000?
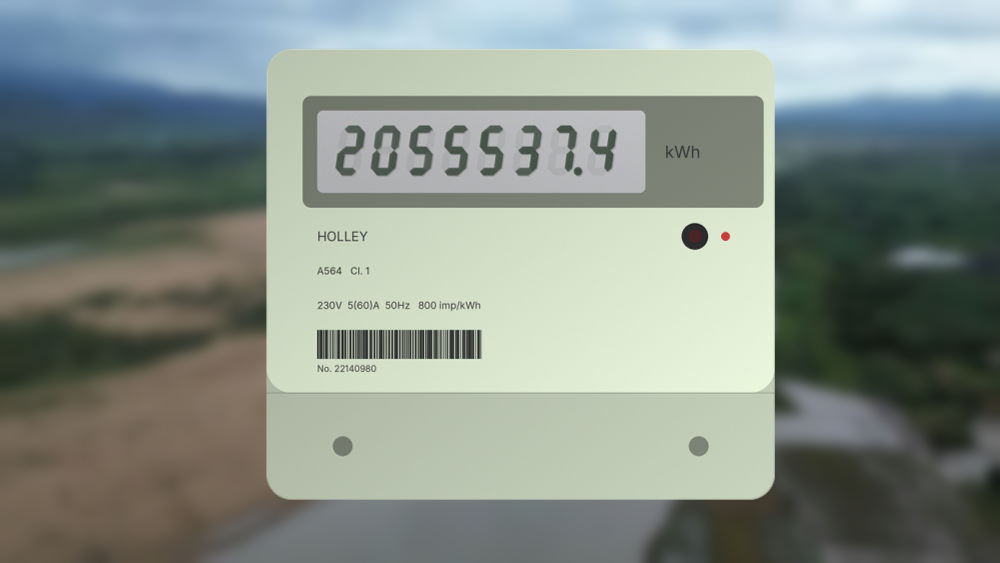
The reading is 2055537.4
